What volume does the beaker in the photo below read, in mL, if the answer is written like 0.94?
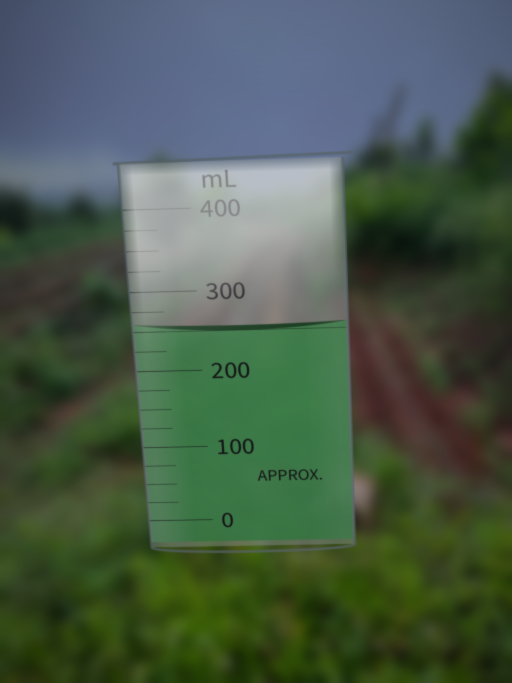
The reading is 250
